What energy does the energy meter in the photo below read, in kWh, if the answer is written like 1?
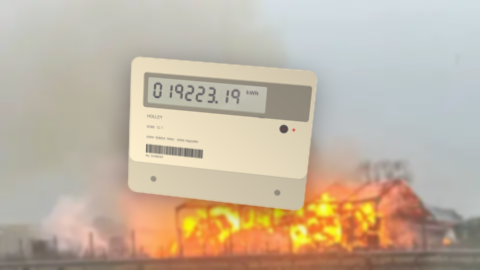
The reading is 19223.19
